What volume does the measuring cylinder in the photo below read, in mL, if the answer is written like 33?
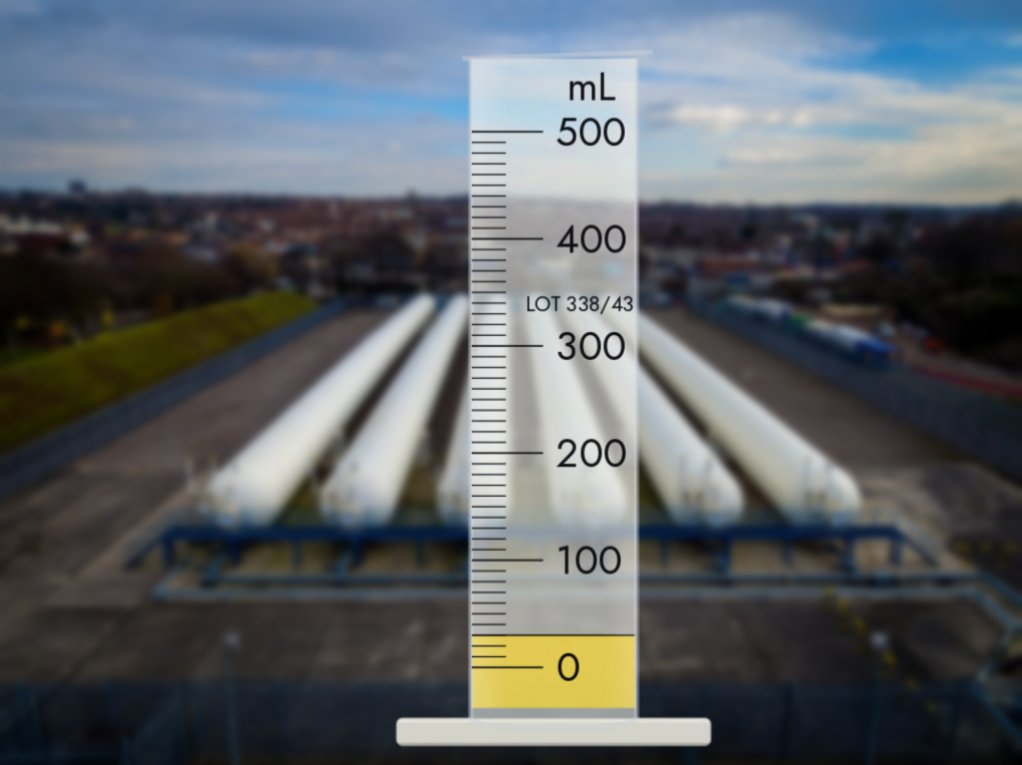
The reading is 30
